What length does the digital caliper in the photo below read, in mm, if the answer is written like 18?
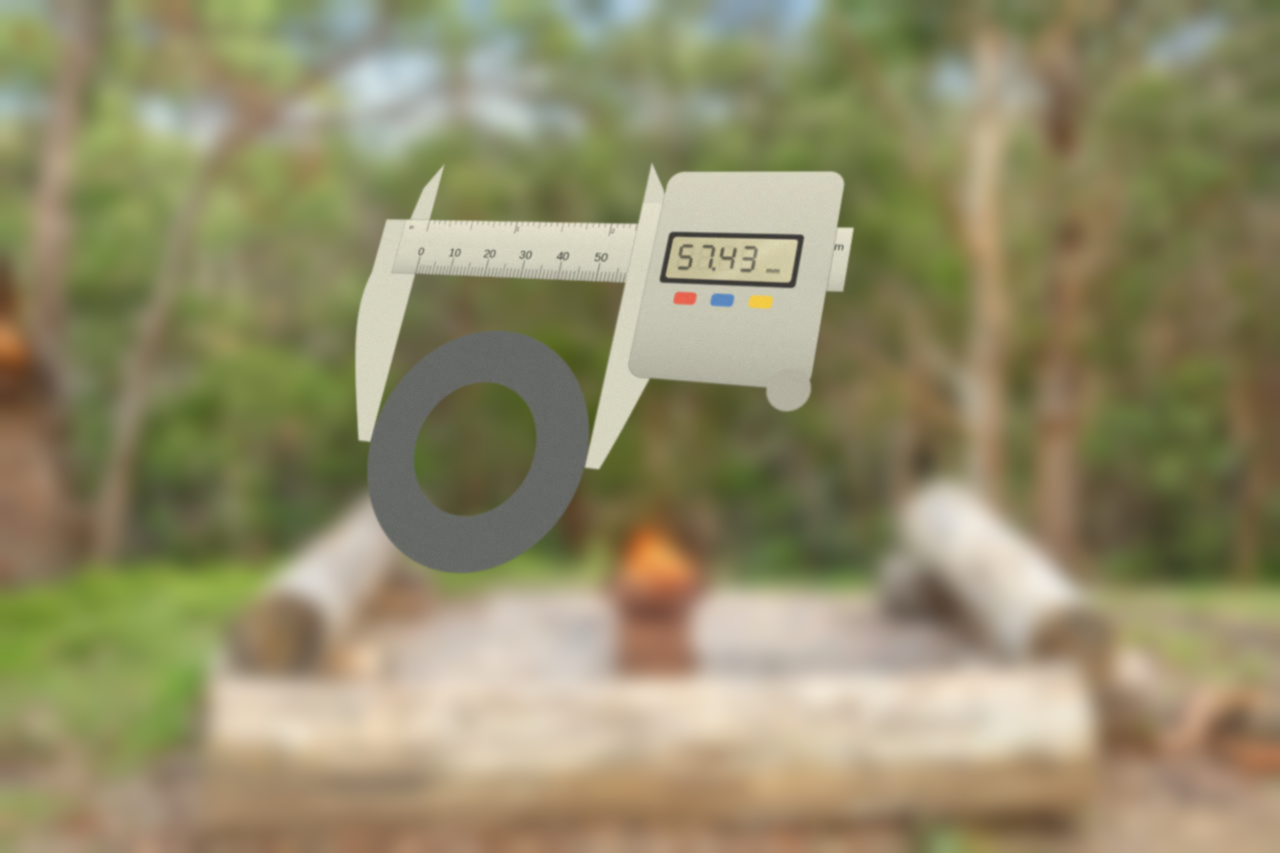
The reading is 57.43
